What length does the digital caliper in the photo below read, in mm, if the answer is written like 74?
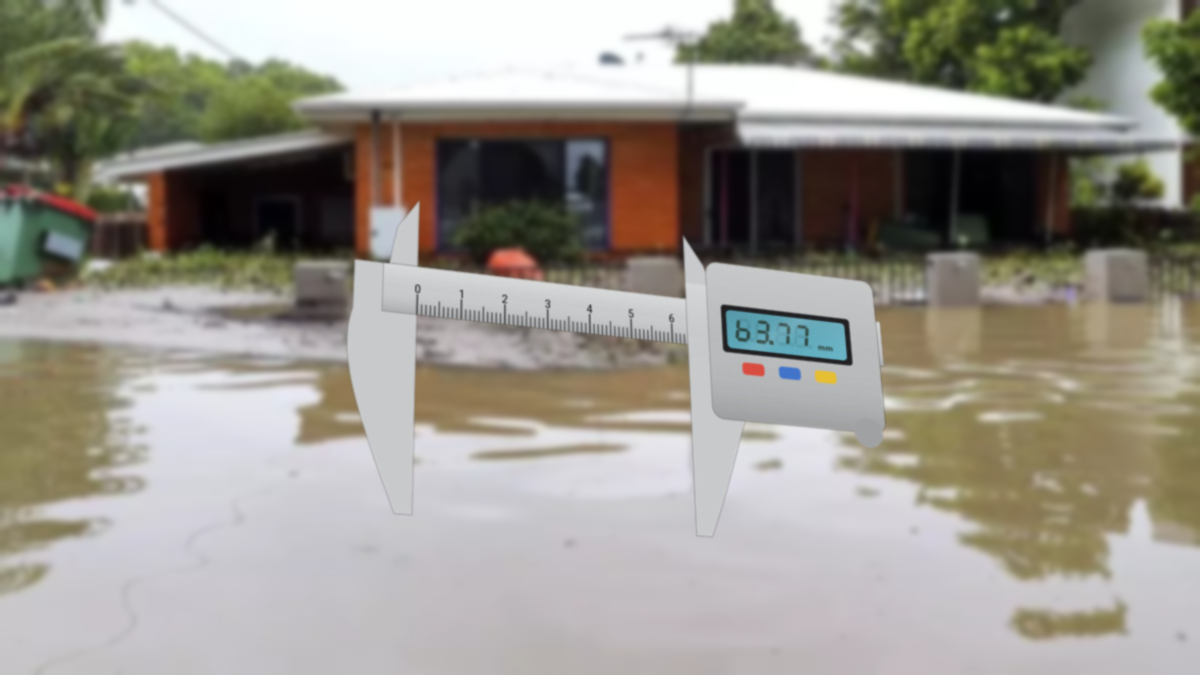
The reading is 63.77
